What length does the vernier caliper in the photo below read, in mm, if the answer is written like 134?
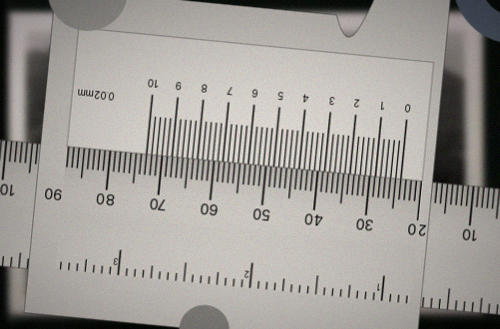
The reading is 24.0
